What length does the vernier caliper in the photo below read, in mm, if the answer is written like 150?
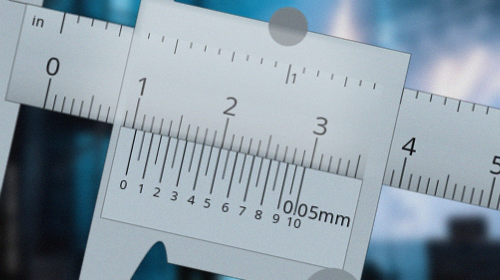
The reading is 10.4
